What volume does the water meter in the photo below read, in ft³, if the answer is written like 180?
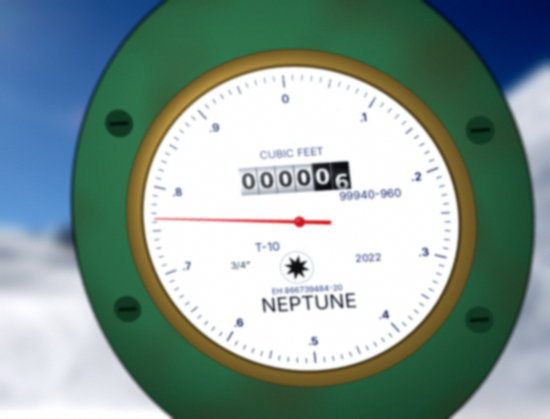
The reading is 5.76
